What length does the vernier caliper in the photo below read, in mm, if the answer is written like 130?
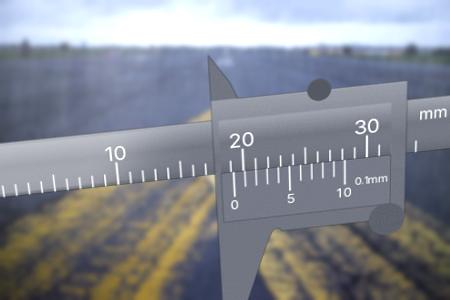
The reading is 19.2
